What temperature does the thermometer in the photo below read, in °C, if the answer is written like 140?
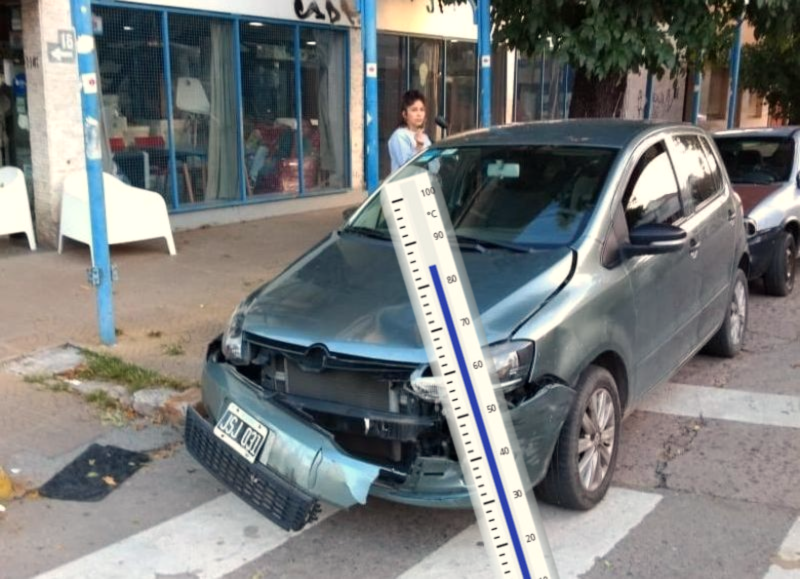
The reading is 84
